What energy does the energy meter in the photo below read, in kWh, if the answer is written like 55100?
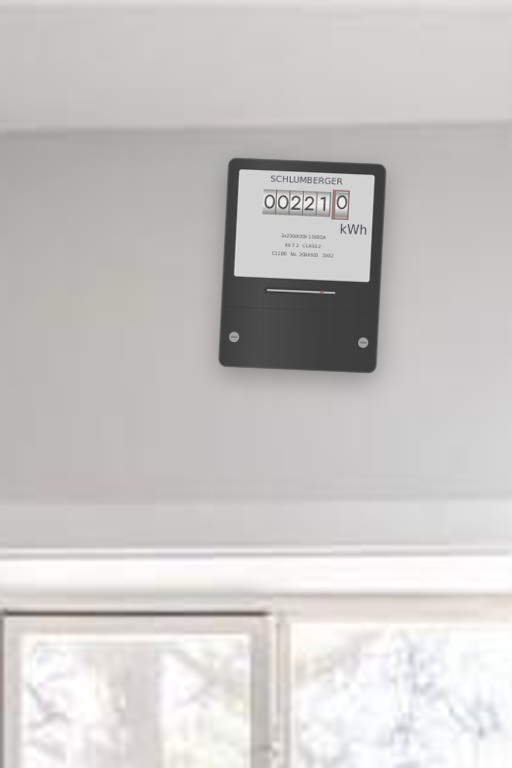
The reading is 221.0
